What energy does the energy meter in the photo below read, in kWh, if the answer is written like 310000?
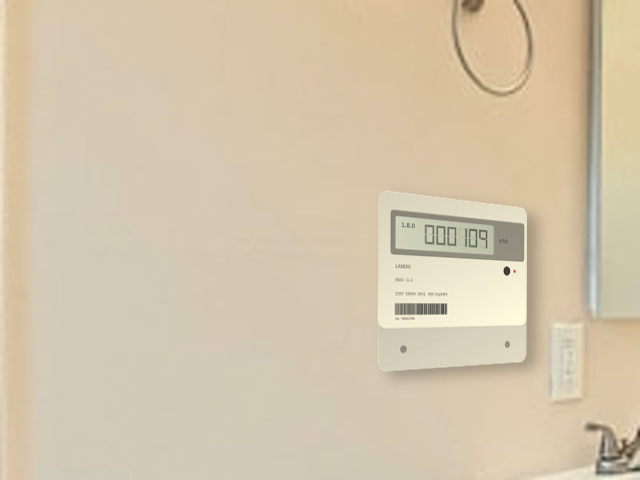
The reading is 109
